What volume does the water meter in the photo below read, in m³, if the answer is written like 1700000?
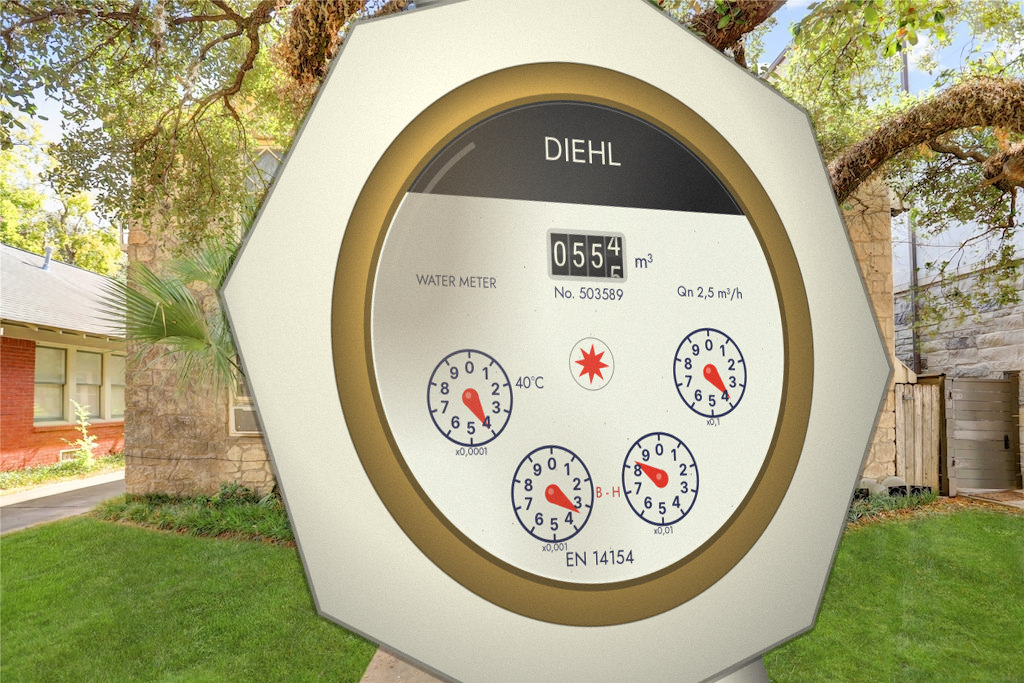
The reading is 554.3834
